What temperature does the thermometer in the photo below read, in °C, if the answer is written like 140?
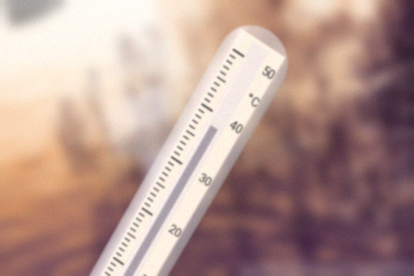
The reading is 38
